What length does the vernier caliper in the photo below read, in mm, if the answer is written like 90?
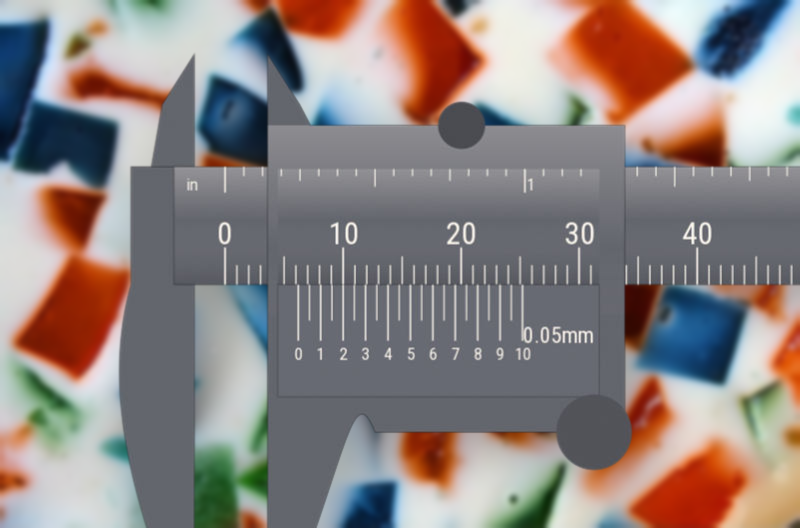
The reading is 6.2
